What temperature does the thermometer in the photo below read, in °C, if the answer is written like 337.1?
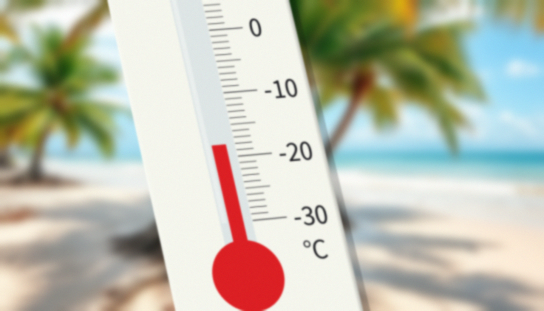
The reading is -18
